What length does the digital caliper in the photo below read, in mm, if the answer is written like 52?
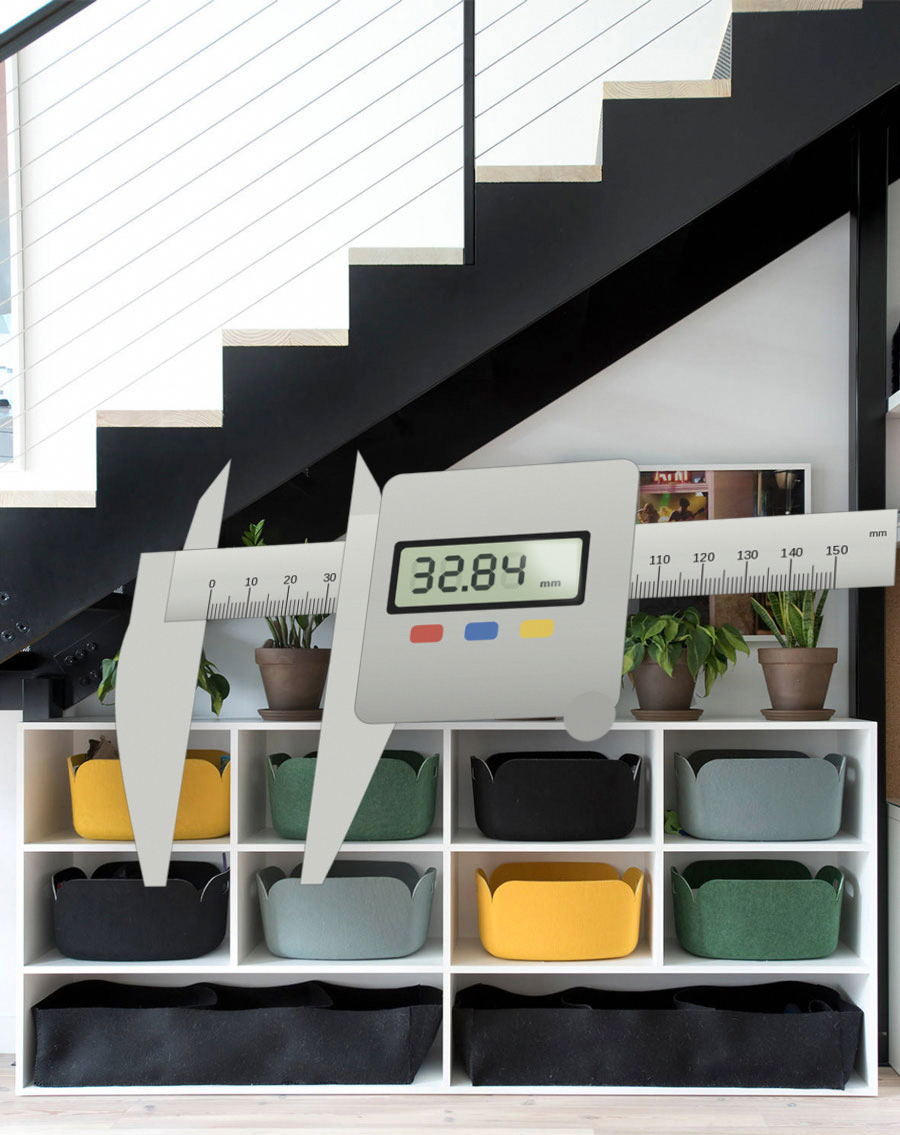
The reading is 32.84
